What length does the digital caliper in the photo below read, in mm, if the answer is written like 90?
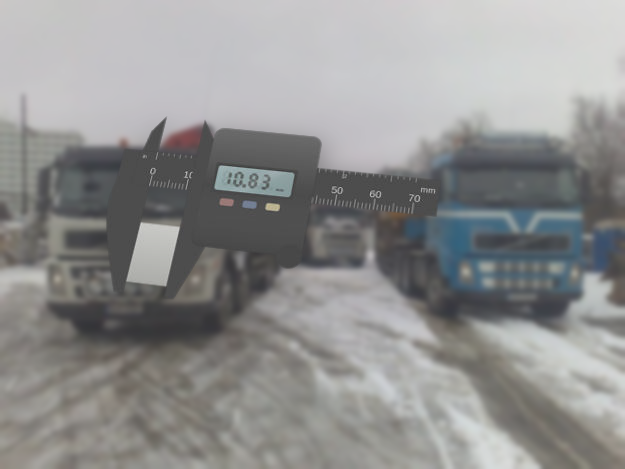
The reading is 10.83
